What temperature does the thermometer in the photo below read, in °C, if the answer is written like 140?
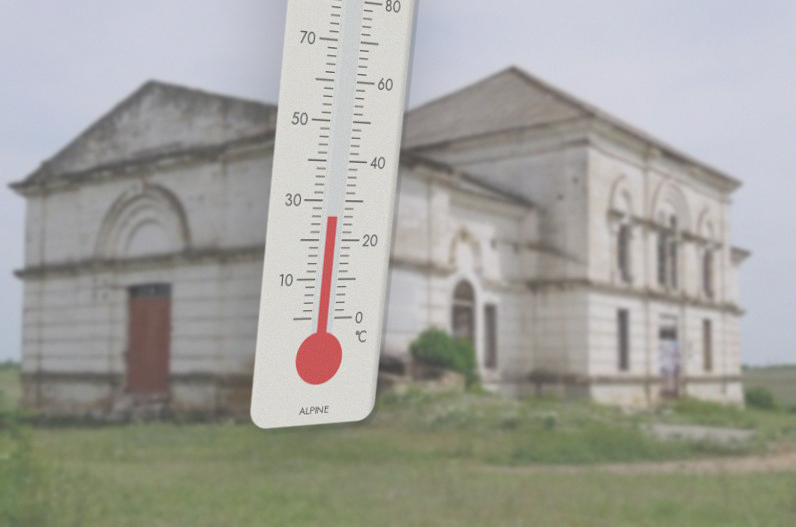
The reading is 26
